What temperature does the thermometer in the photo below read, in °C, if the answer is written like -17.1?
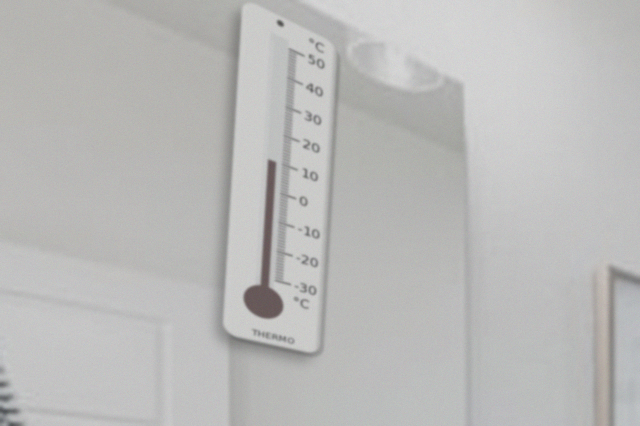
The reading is 10
